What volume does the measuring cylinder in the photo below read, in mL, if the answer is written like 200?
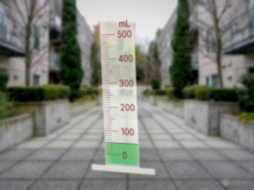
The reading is 50
